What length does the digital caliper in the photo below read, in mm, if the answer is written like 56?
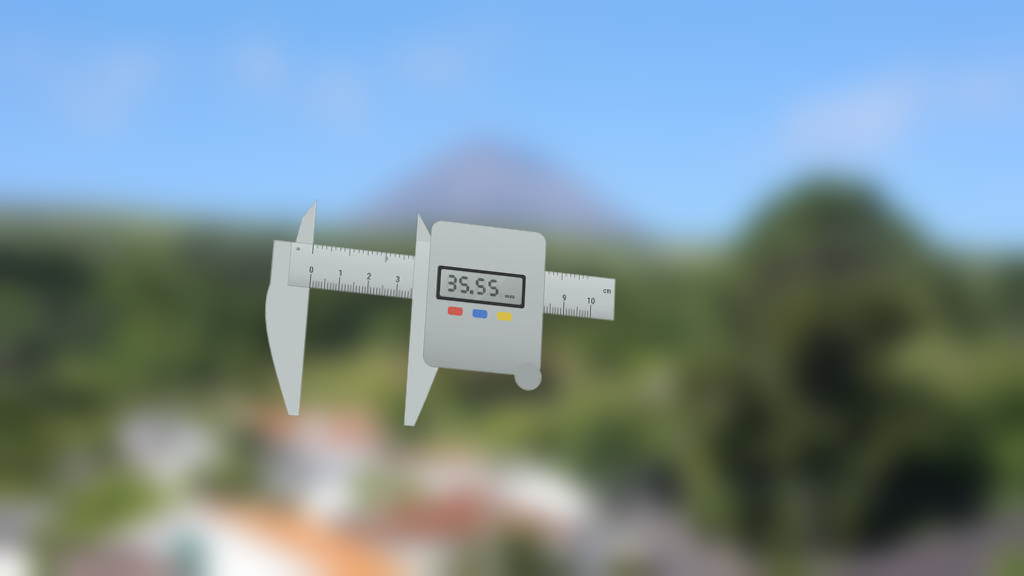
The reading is 35.55
